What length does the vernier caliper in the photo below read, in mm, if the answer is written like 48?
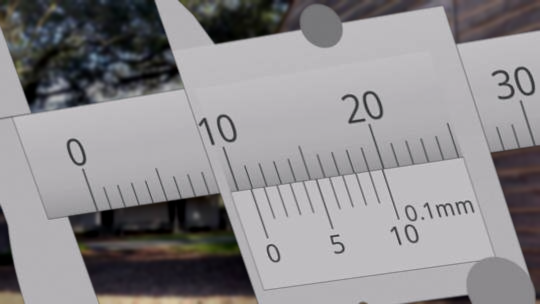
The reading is 10.9
